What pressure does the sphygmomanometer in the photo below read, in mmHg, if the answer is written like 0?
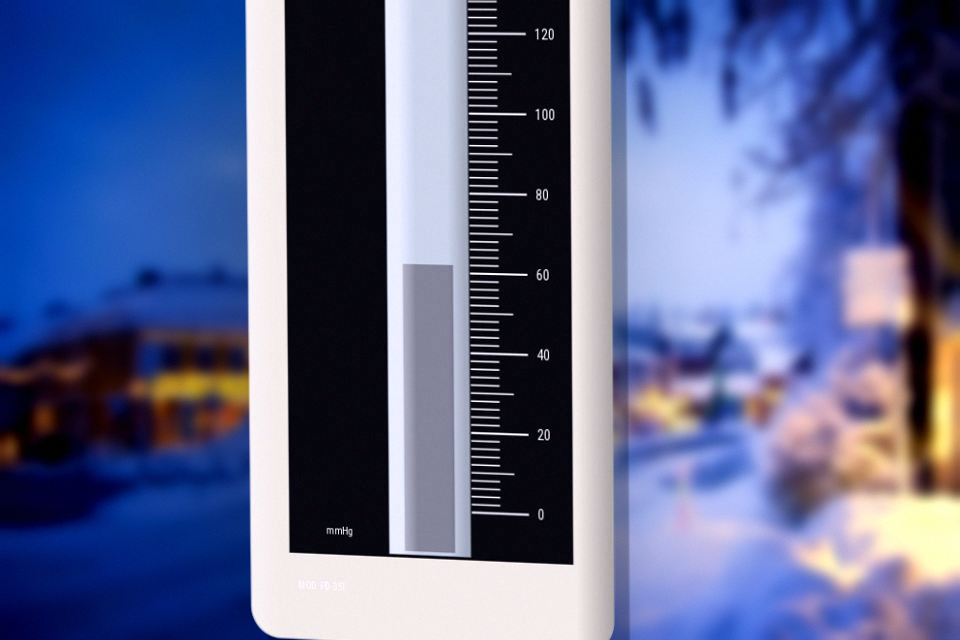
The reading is 62
